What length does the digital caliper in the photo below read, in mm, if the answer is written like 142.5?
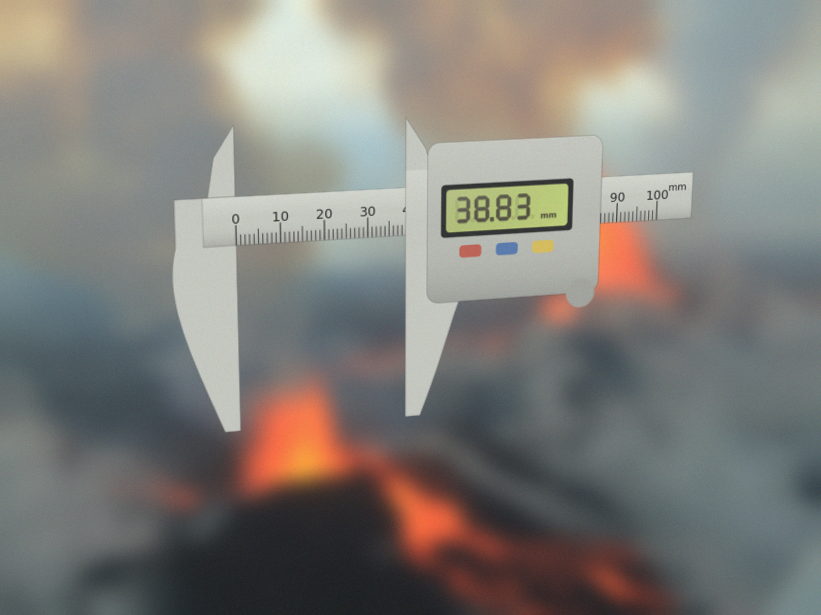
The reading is 38.83
